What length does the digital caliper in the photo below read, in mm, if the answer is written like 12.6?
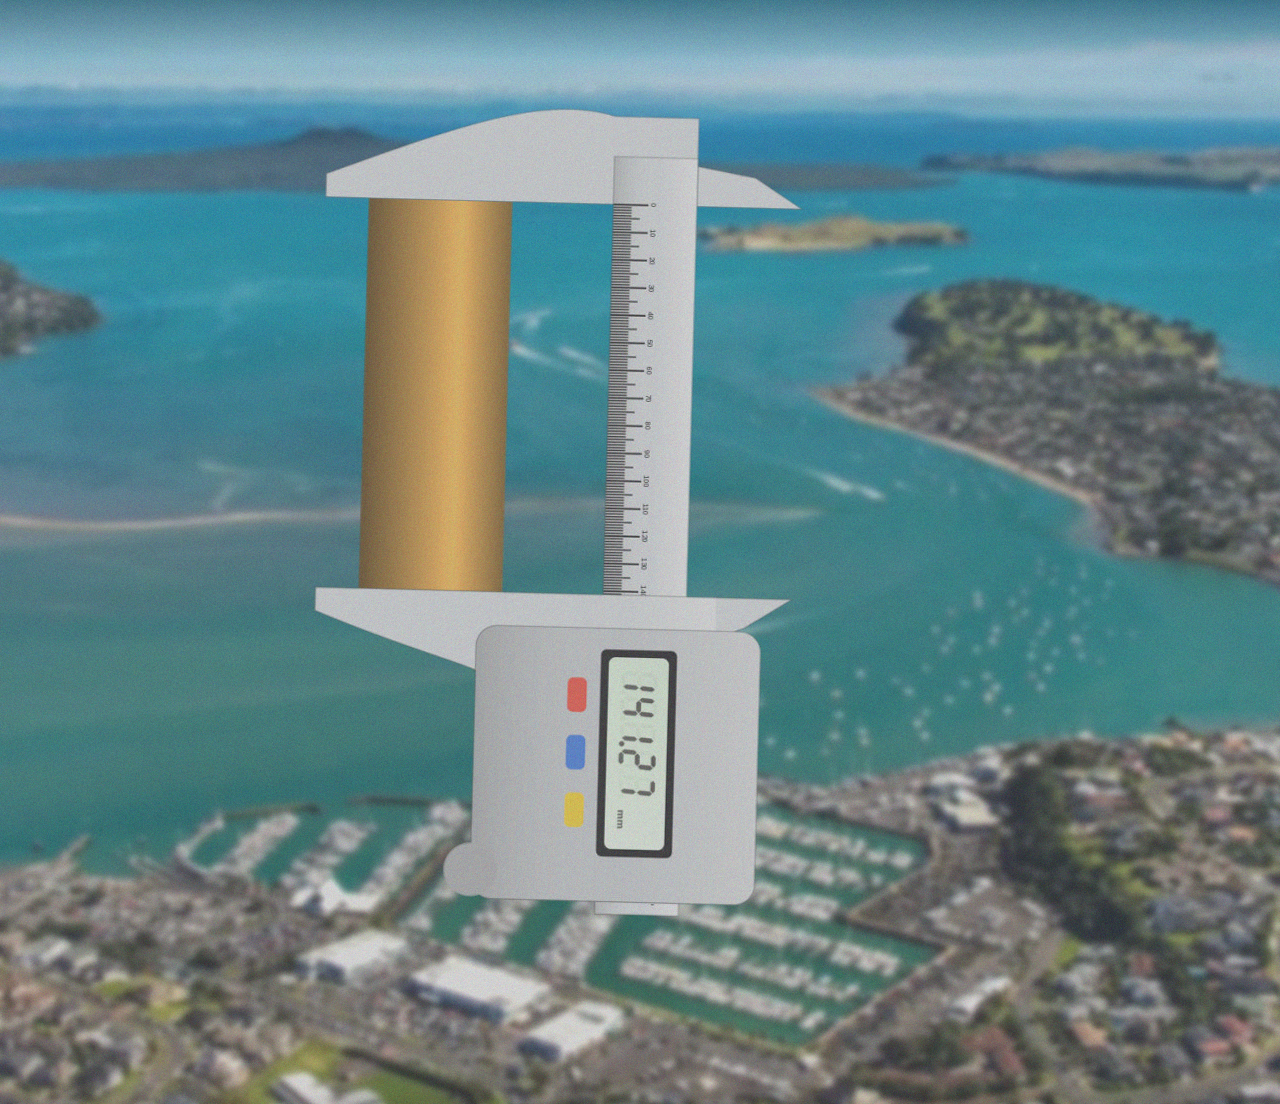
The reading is 141.27
